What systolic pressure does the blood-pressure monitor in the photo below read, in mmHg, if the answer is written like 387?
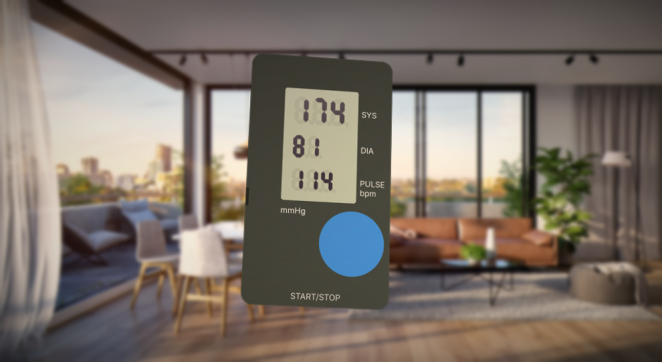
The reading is 174
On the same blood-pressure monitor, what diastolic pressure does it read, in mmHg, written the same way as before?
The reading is 81
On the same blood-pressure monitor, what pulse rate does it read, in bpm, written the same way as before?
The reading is 114
